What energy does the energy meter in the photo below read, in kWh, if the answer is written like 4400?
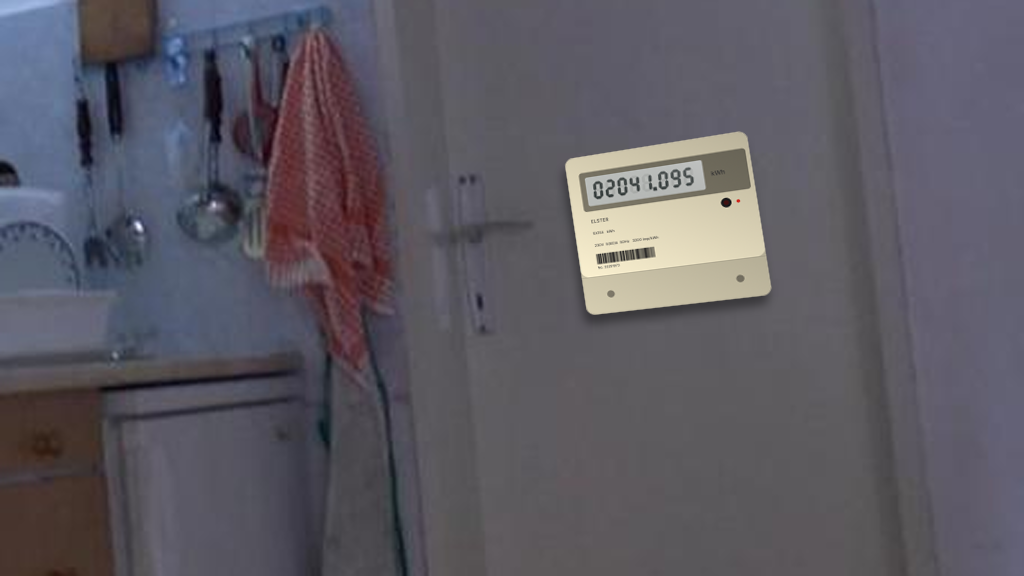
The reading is 2041.095
